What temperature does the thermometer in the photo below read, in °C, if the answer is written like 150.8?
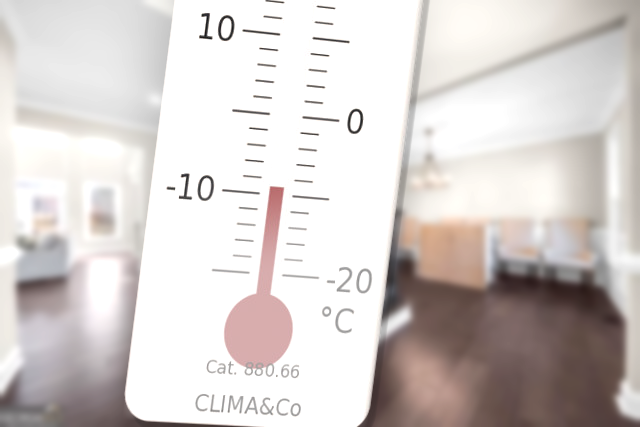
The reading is -9
